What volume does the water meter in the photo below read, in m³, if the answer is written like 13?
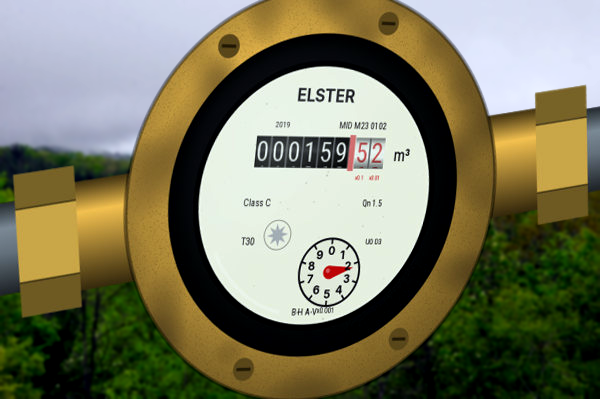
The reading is 159.522
